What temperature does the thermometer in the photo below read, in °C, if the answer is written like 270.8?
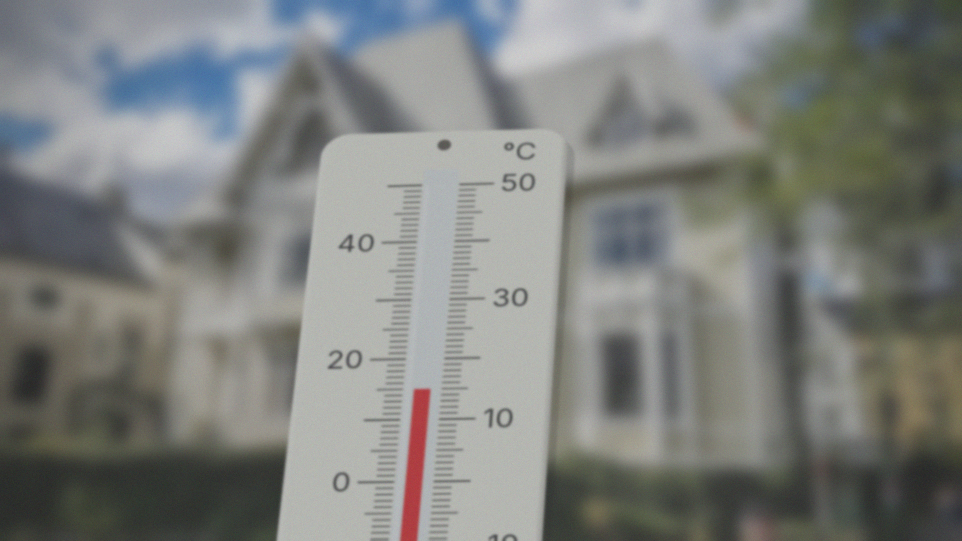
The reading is 15
